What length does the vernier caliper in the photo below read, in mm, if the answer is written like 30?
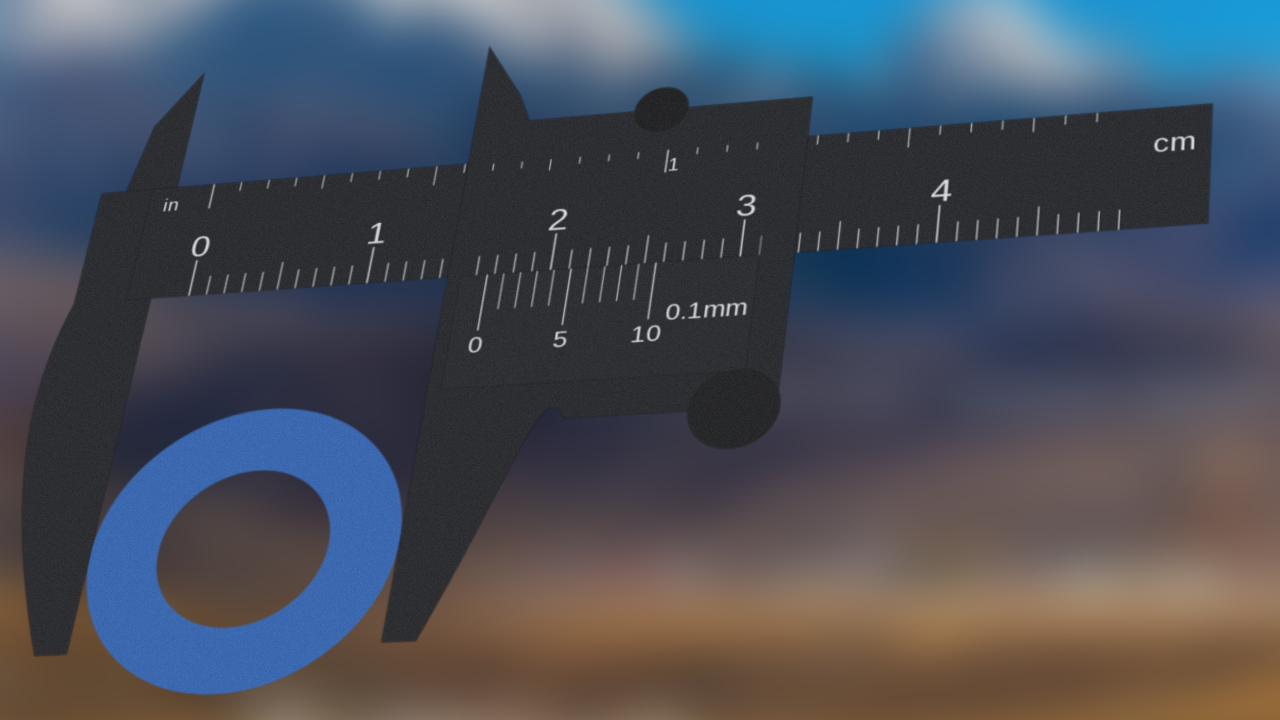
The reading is 16.6
